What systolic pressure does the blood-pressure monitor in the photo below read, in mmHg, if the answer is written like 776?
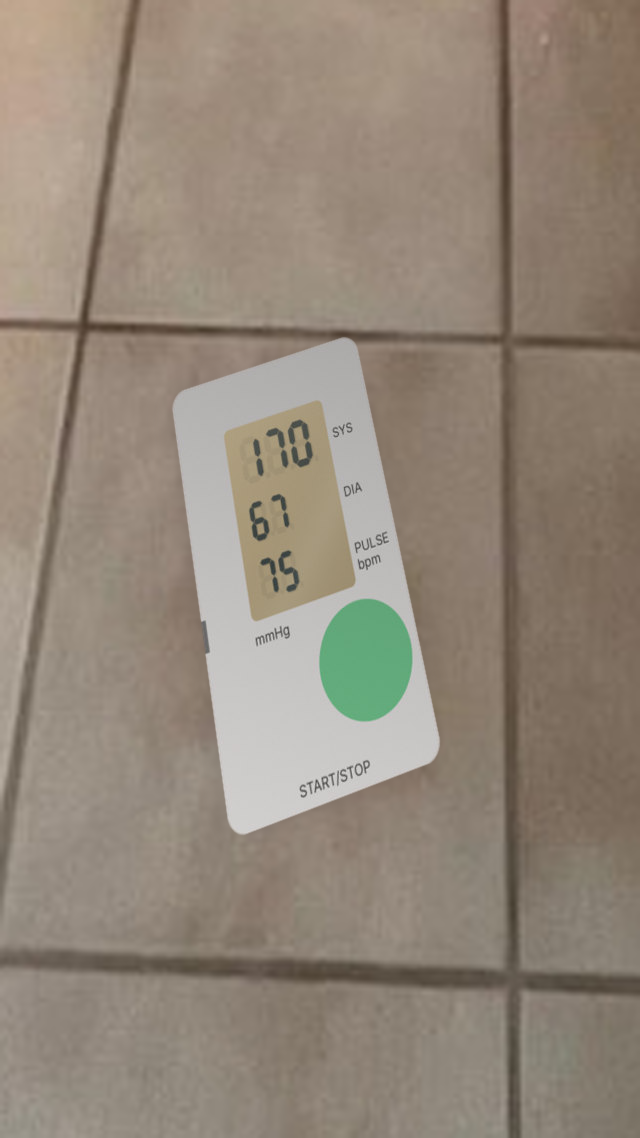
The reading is 170
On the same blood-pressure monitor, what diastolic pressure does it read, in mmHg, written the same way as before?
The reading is 67
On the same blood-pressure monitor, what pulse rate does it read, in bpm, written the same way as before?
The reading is 75
